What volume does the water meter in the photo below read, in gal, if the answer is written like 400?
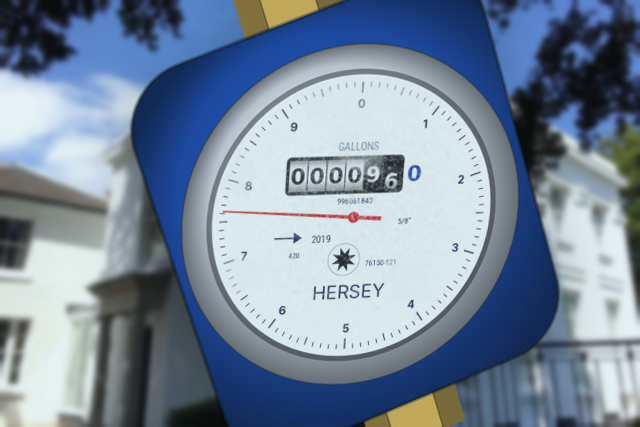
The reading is 957.6
